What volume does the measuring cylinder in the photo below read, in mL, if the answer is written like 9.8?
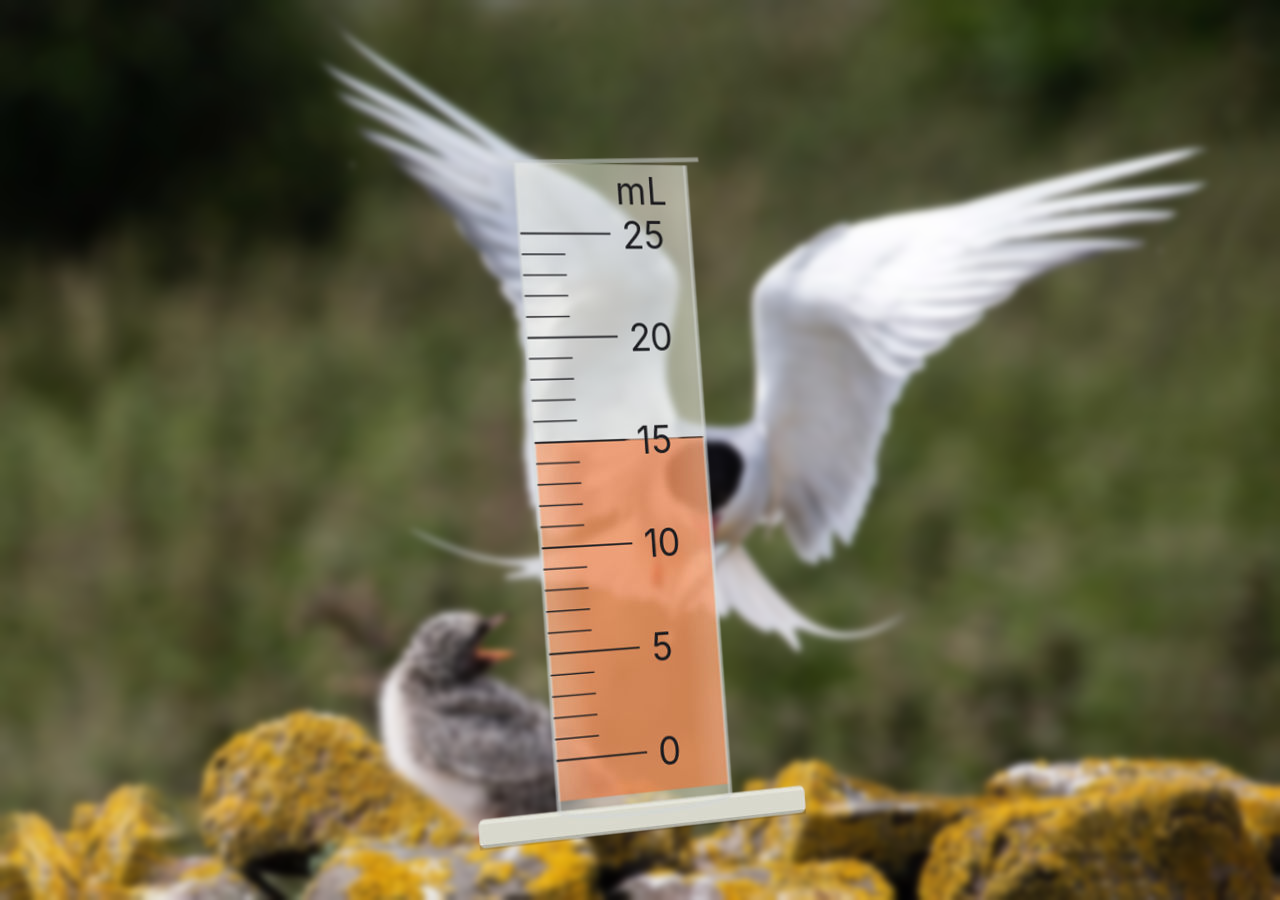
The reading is 15
